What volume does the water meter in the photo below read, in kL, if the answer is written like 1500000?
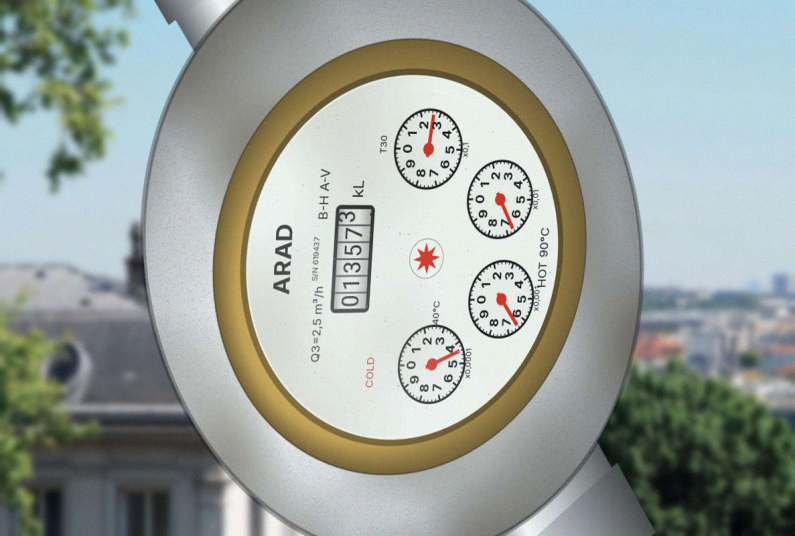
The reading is 13573.2664
